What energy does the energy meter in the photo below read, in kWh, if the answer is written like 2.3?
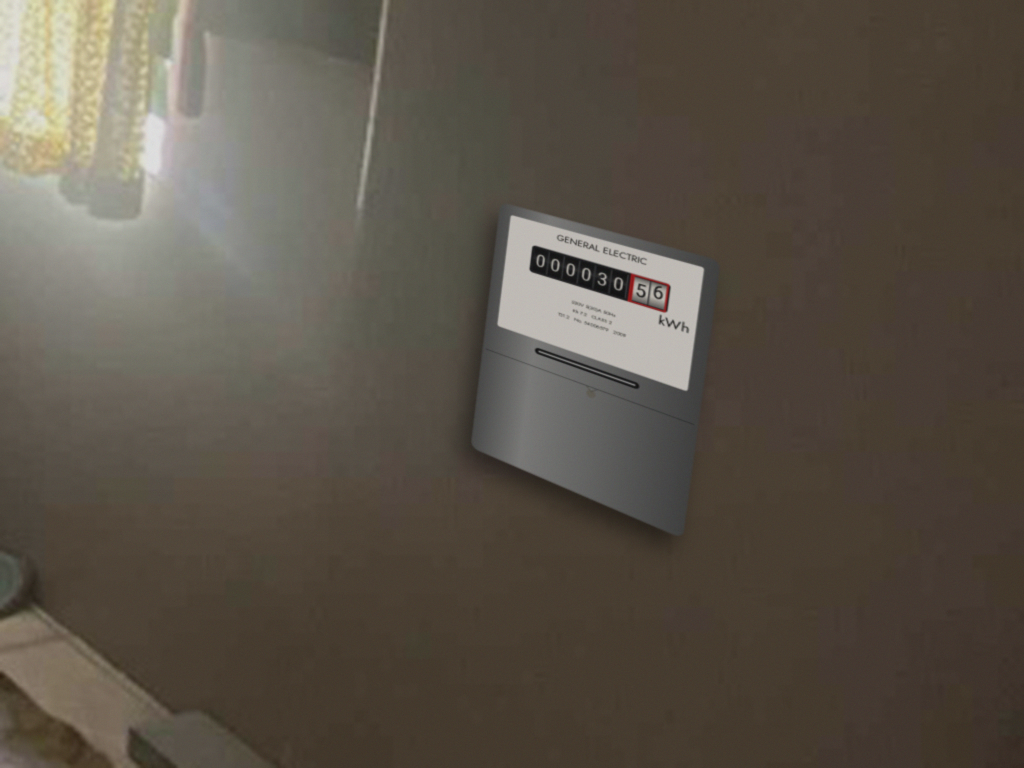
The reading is 30.56
